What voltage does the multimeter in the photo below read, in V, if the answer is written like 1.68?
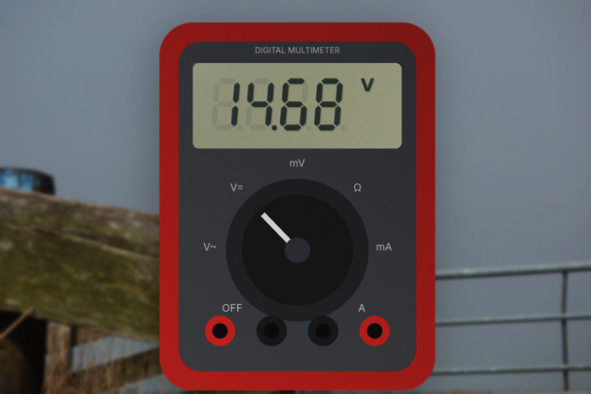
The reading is 14.68
